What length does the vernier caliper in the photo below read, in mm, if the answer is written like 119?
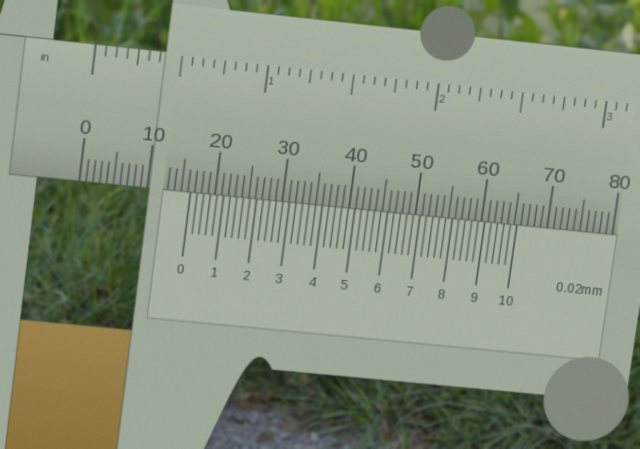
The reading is 16.4
